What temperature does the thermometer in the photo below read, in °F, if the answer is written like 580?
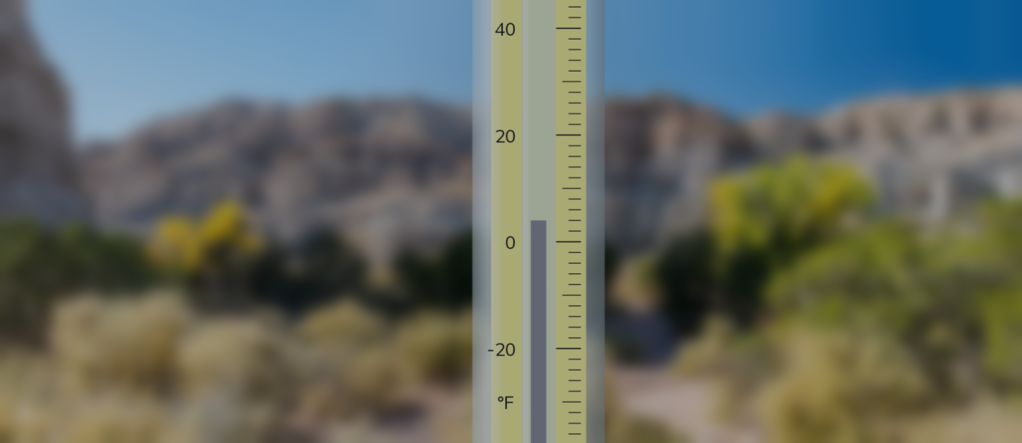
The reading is 4
